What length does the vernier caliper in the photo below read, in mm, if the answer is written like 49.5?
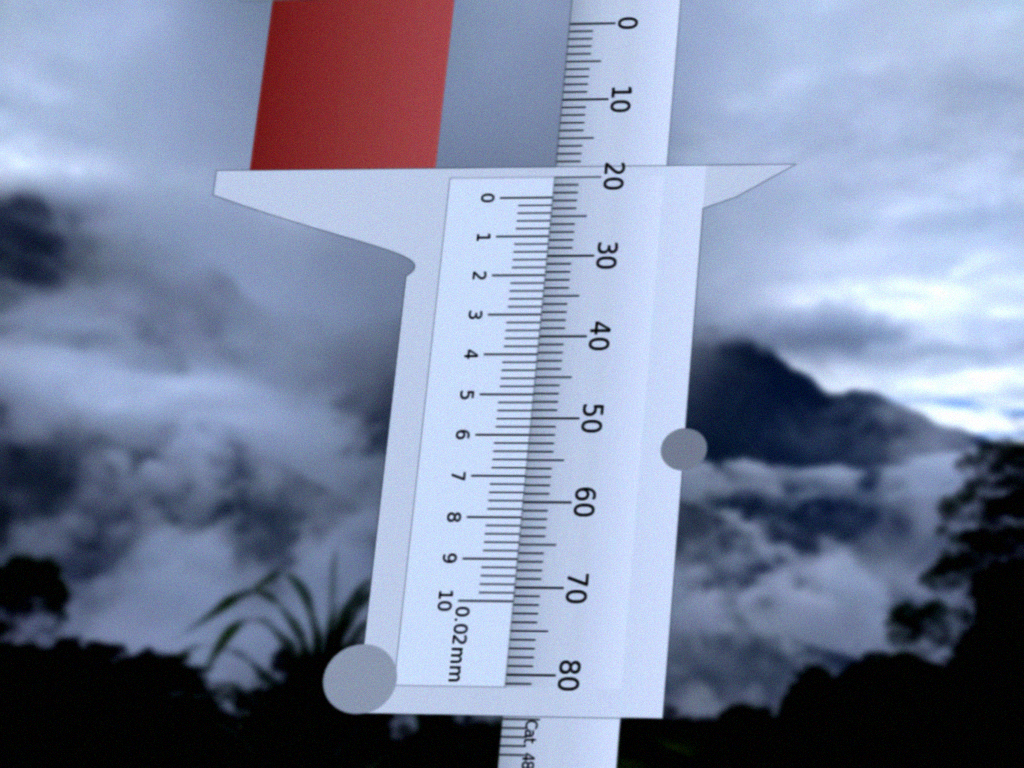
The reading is 22.6
